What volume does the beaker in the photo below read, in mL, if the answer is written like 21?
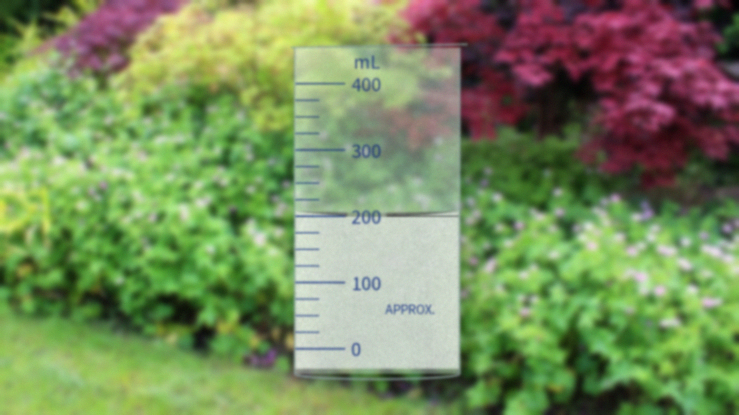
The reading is 200
